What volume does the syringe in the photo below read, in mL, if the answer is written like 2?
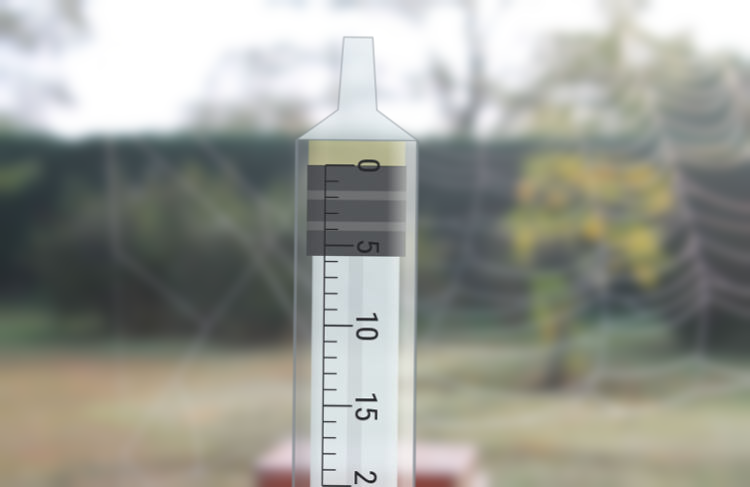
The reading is 0
